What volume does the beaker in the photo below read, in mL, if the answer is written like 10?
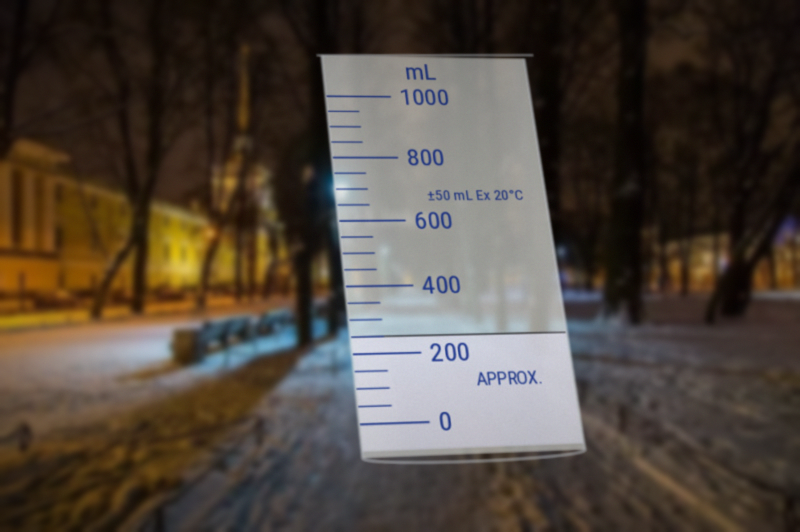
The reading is 250
